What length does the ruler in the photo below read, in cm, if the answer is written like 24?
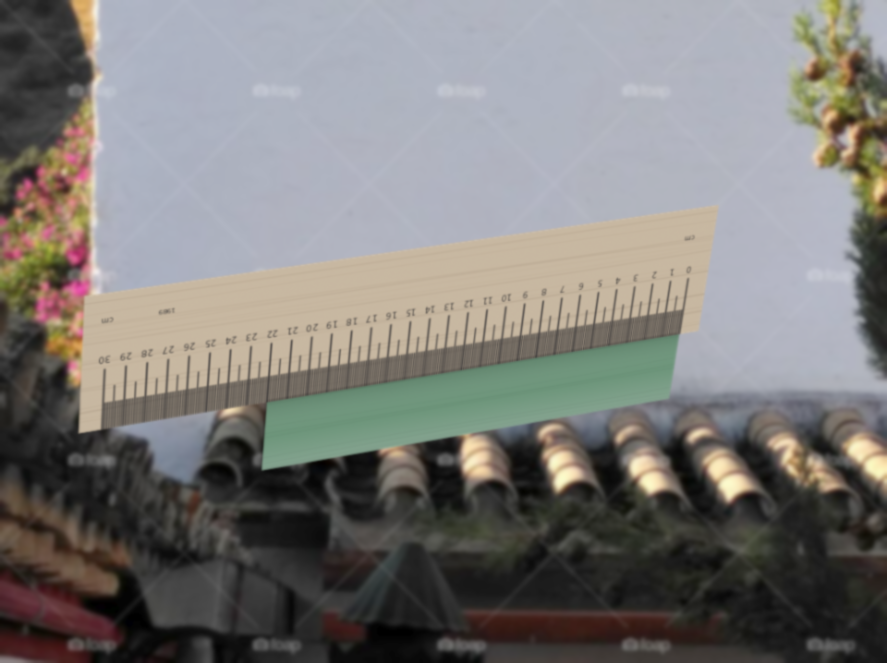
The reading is 22
